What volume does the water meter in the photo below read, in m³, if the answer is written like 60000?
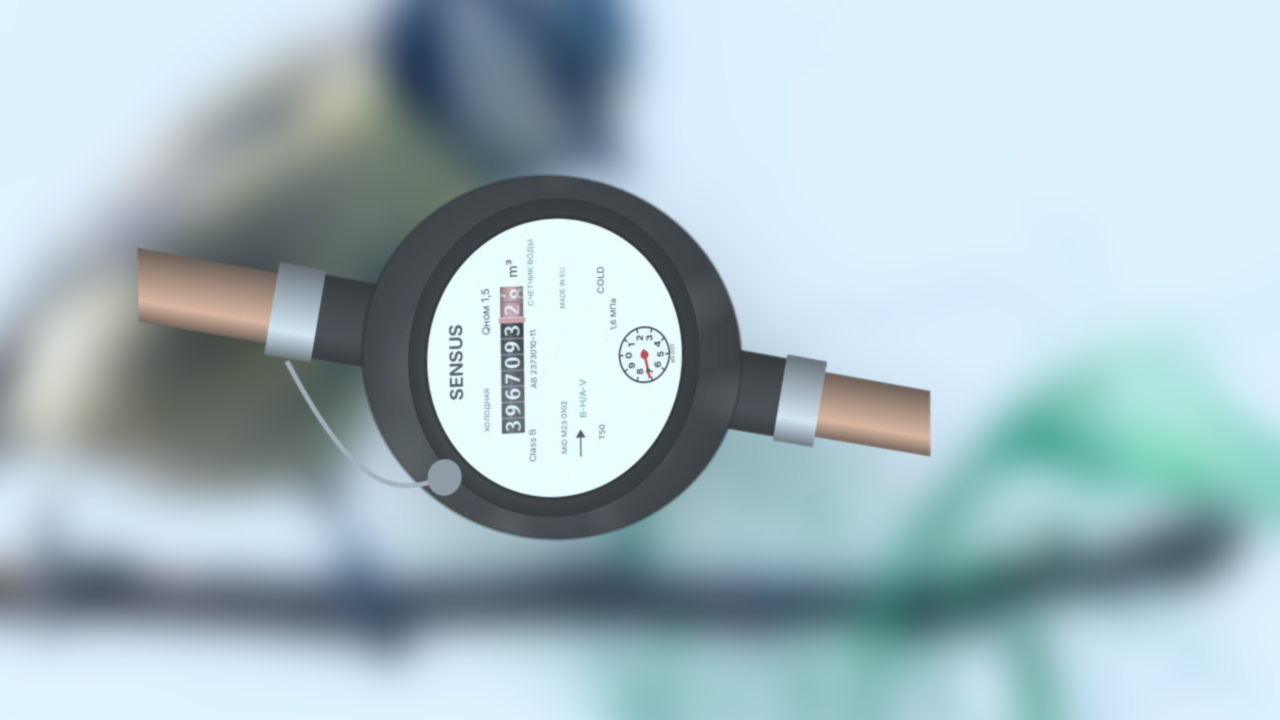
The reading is 3967093.277
